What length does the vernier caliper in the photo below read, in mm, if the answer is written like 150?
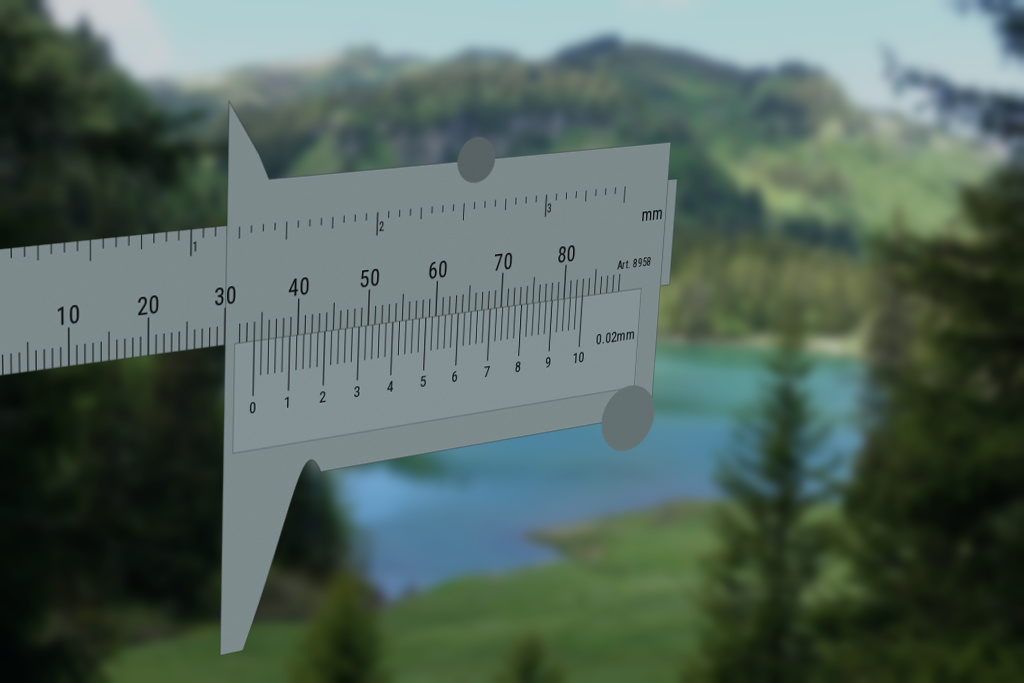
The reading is 34.0
